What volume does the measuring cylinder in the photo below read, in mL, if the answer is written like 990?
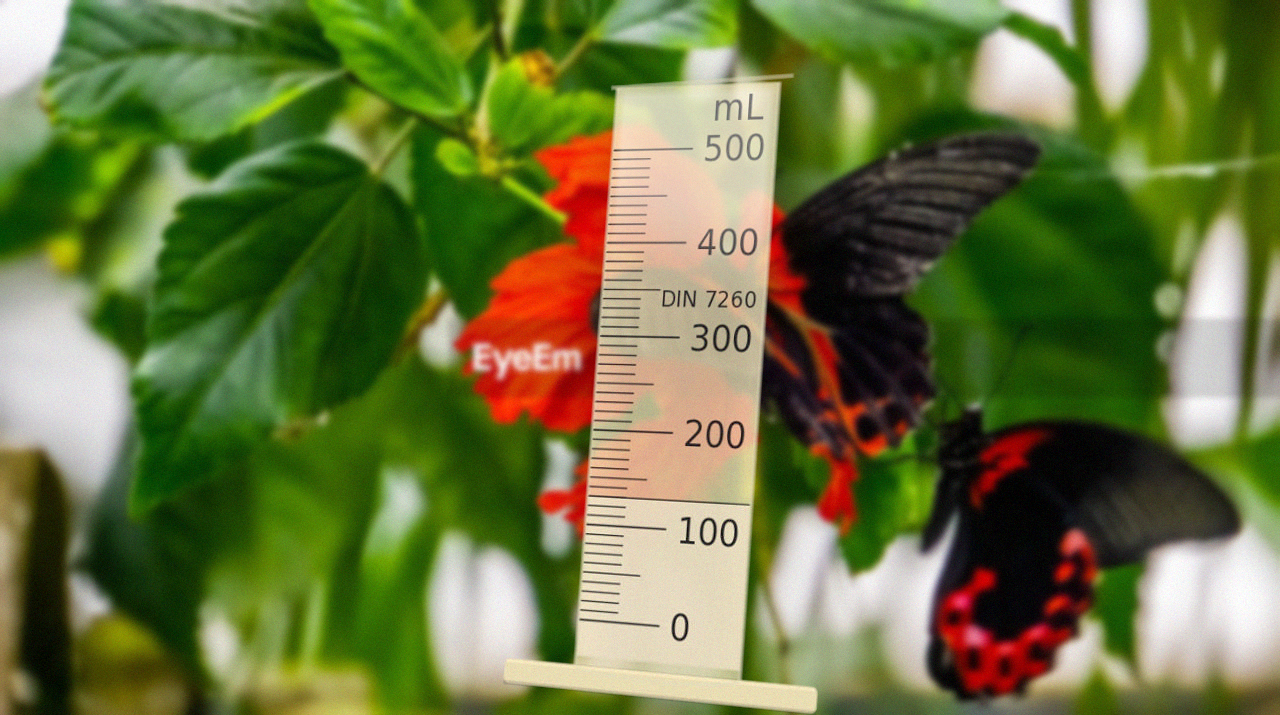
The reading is 130
